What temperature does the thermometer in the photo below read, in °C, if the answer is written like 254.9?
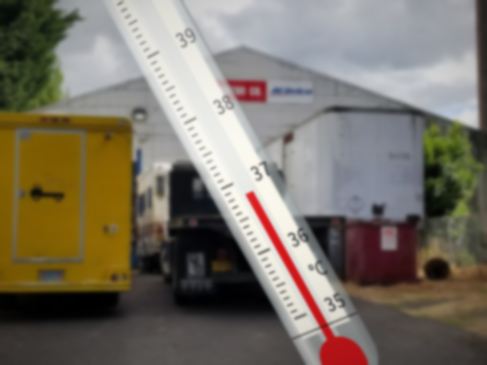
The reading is 36.8
